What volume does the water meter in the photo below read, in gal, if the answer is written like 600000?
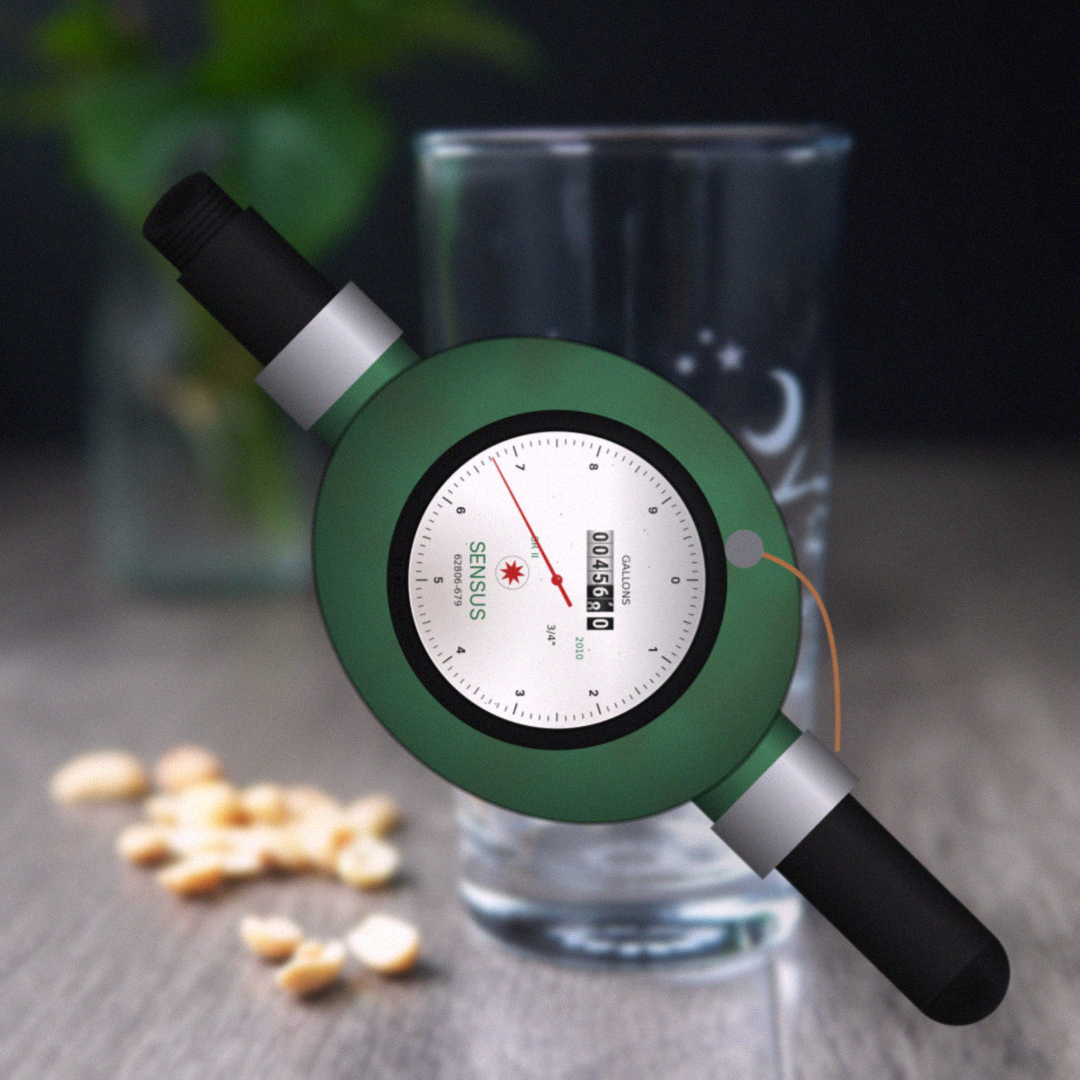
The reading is 45676.7
